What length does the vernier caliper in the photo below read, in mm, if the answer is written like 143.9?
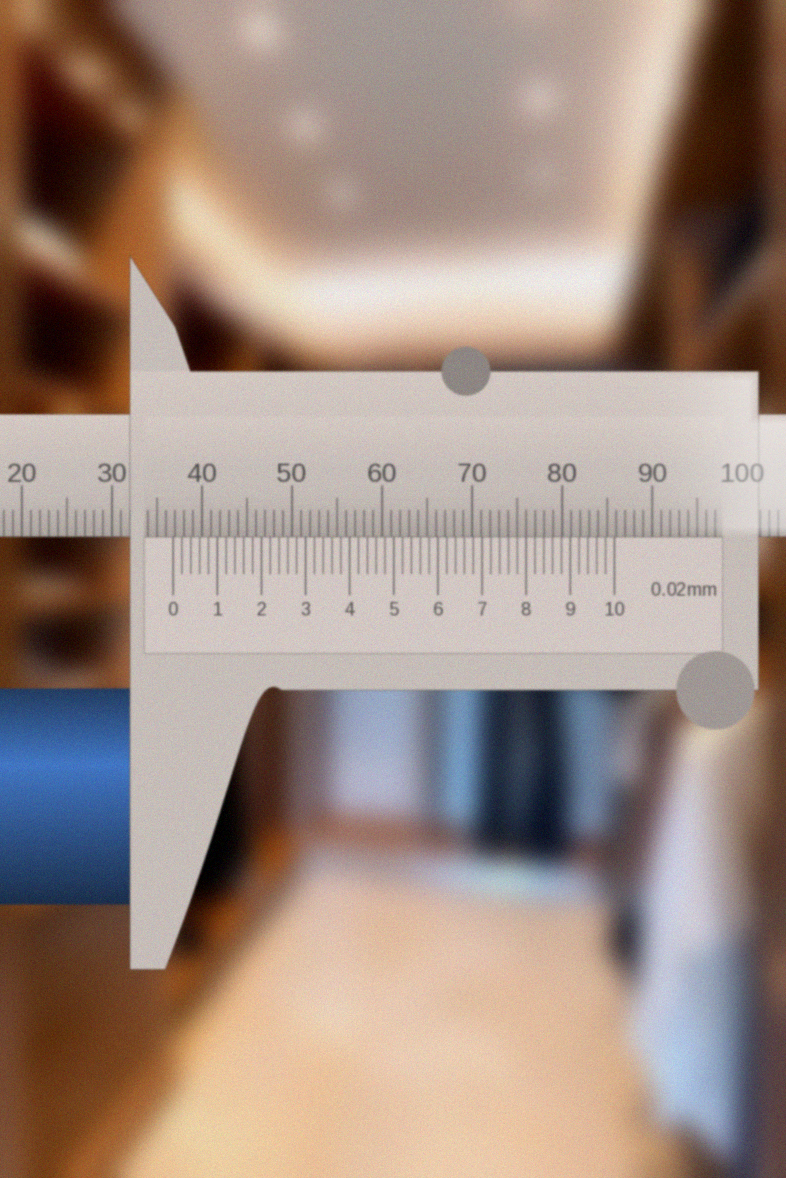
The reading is 36.8
